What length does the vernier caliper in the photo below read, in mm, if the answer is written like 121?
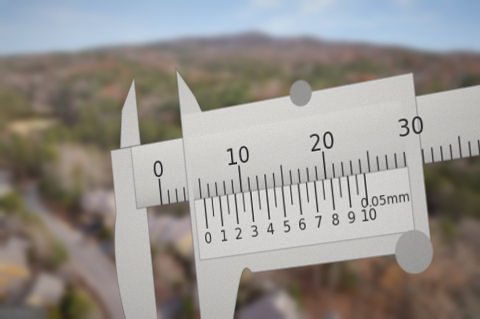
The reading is 5.4
